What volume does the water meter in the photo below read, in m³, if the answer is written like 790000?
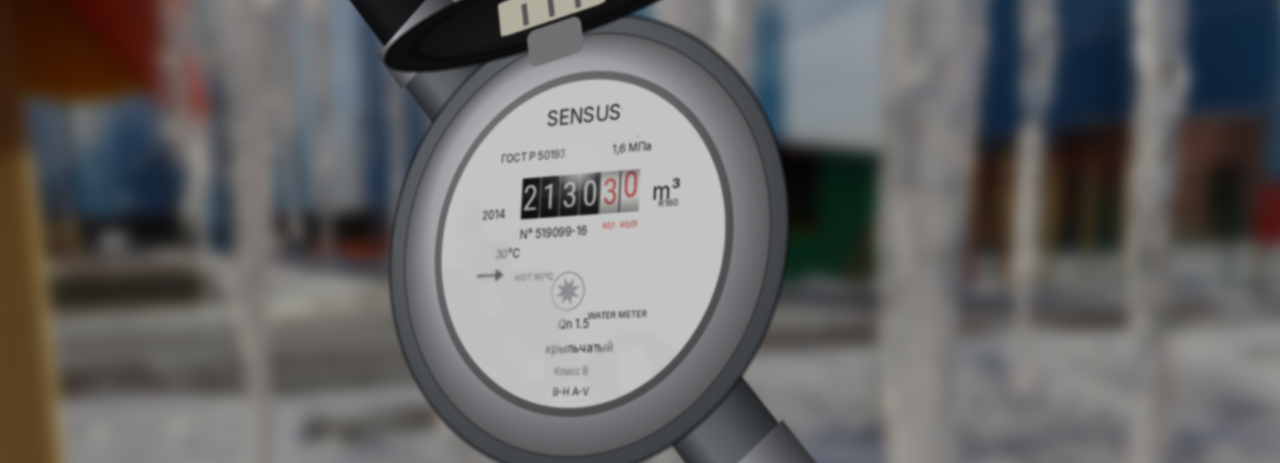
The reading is 2130.30
